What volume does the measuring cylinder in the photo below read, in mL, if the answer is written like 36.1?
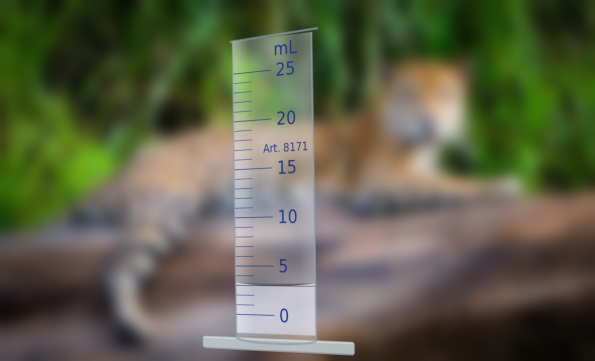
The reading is 3
